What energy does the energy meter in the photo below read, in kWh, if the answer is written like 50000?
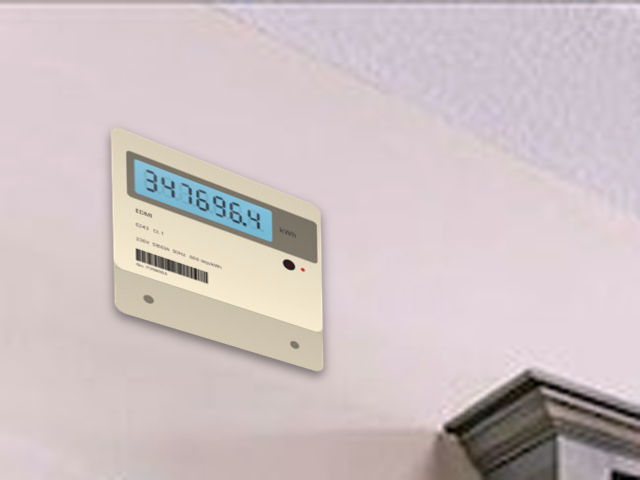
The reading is 347696.4
